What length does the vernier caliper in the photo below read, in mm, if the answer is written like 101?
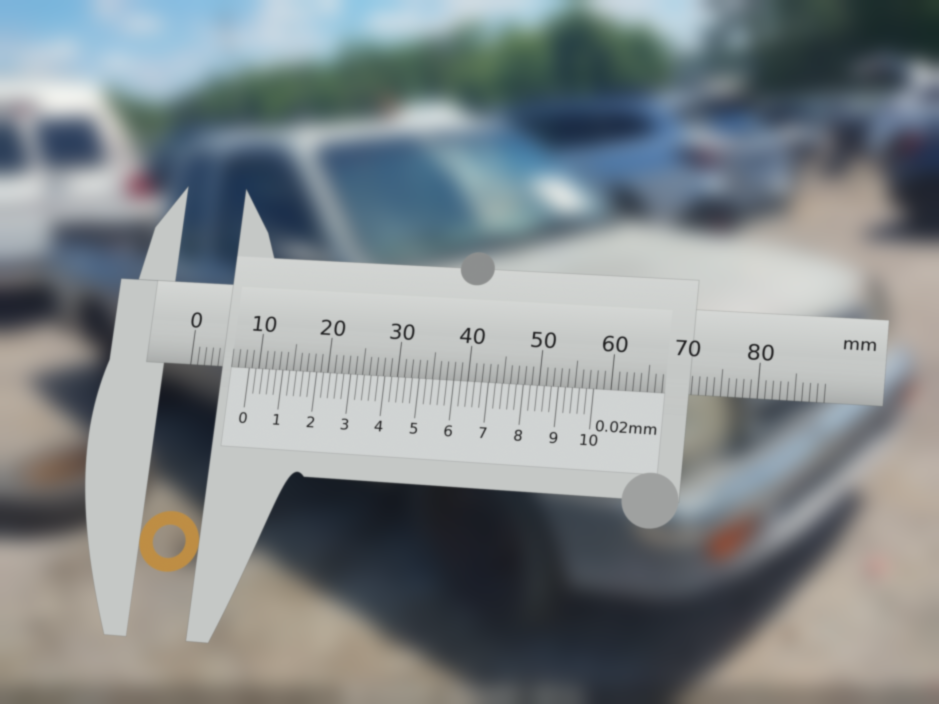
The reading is 8.6
